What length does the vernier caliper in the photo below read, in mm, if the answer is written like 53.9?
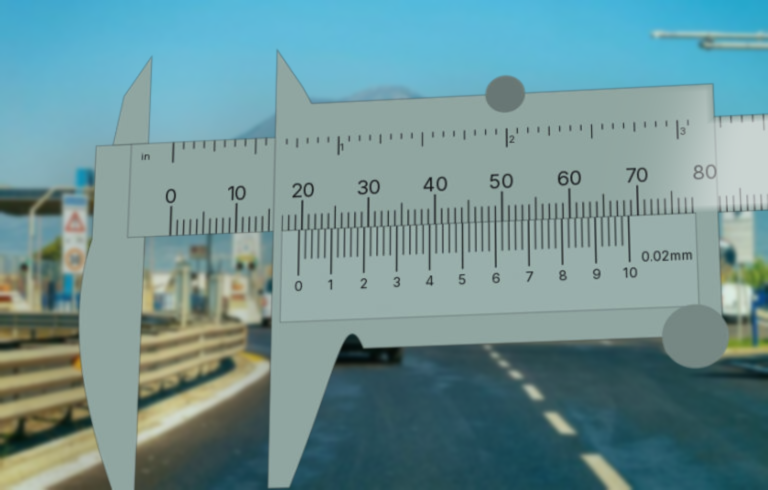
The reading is 19.6
